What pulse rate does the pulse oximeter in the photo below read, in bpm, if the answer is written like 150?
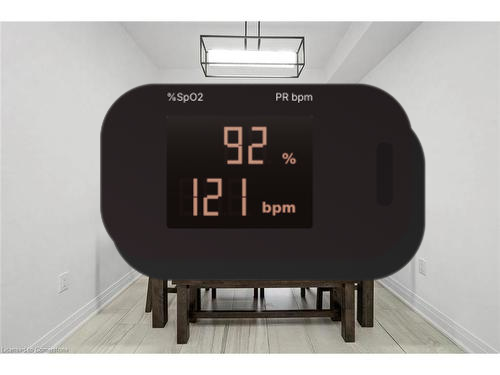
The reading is 121
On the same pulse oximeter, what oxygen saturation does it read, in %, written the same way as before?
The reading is 92
